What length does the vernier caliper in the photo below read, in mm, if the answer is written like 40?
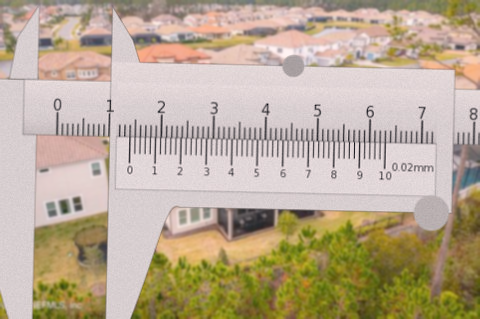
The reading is 14.0
